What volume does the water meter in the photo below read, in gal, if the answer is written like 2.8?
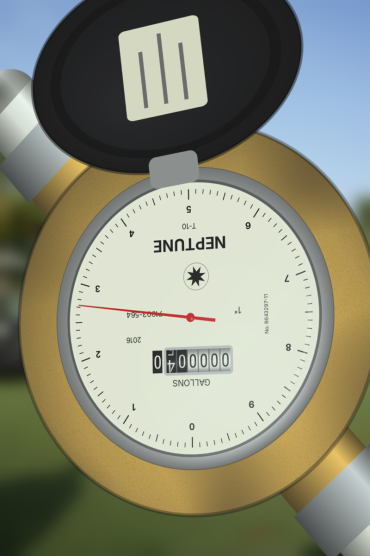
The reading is 42.7
